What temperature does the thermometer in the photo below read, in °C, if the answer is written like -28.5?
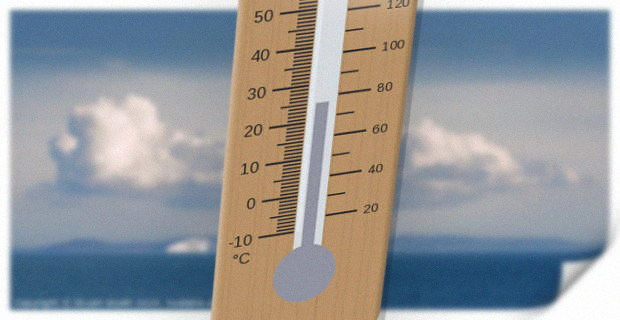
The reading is 25
